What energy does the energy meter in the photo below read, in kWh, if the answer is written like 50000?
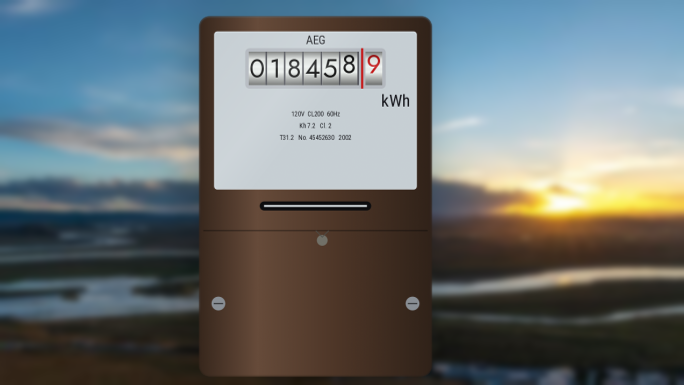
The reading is 18458.9
